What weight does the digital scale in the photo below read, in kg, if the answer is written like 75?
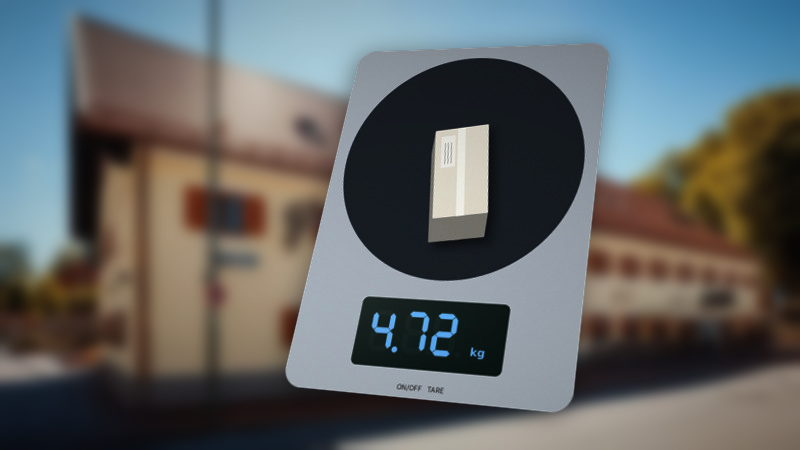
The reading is 4.72
